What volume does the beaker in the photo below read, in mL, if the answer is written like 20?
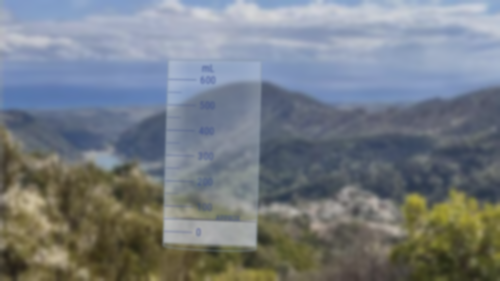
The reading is 50
